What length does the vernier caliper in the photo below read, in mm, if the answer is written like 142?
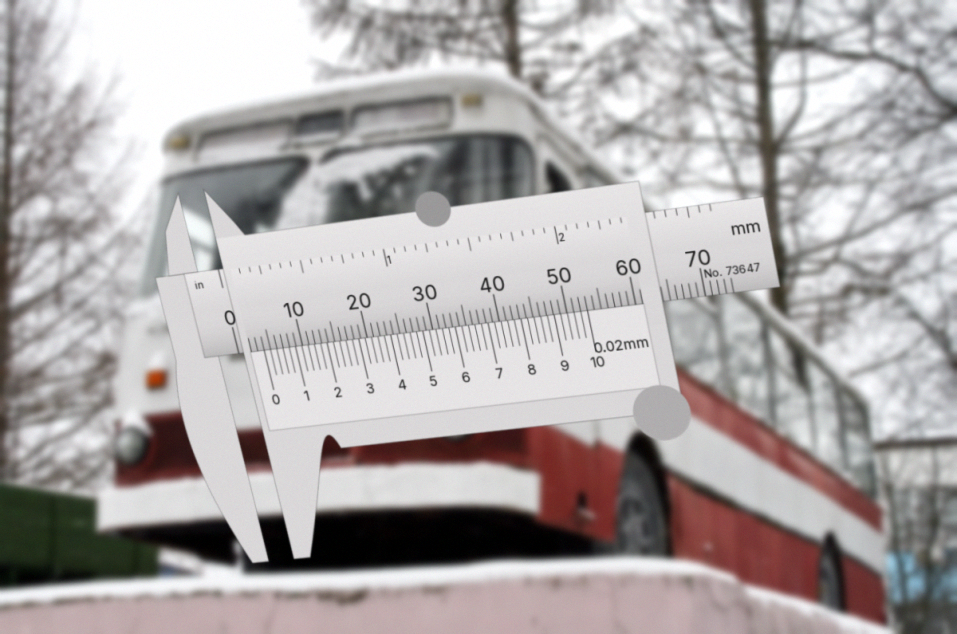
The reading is 4.0
